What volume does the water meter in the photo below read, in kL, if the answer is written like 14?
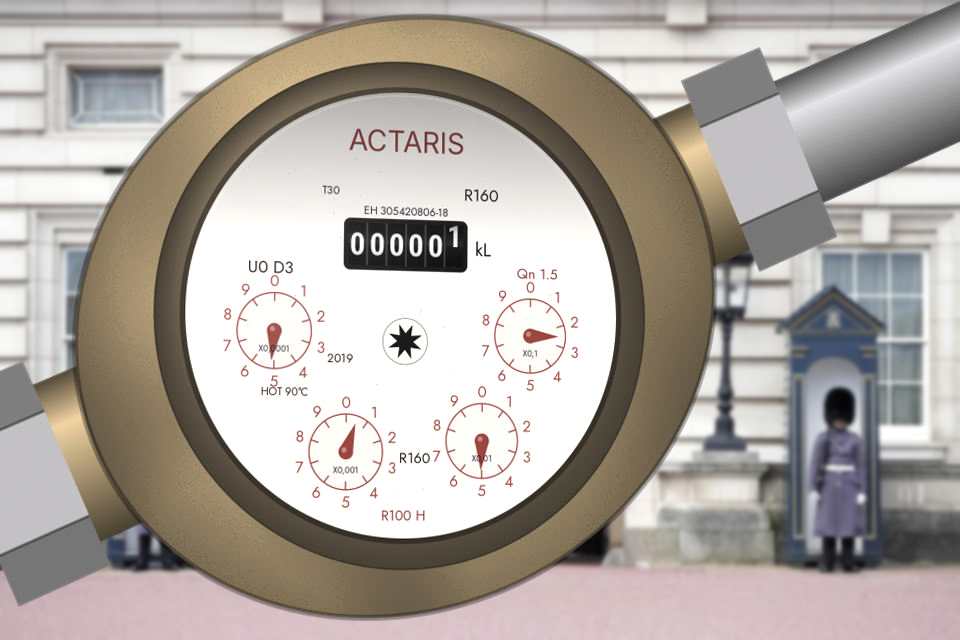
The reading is 1.2505
